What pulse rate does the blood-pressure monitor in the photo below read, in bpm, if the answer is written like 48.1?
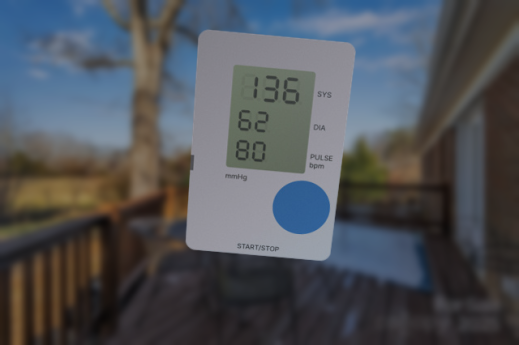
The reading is 80
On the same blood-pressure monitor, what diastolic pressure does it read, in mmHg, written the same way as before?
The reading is 62
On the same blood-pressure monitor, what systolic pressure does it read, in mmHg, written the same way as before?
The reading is 136
